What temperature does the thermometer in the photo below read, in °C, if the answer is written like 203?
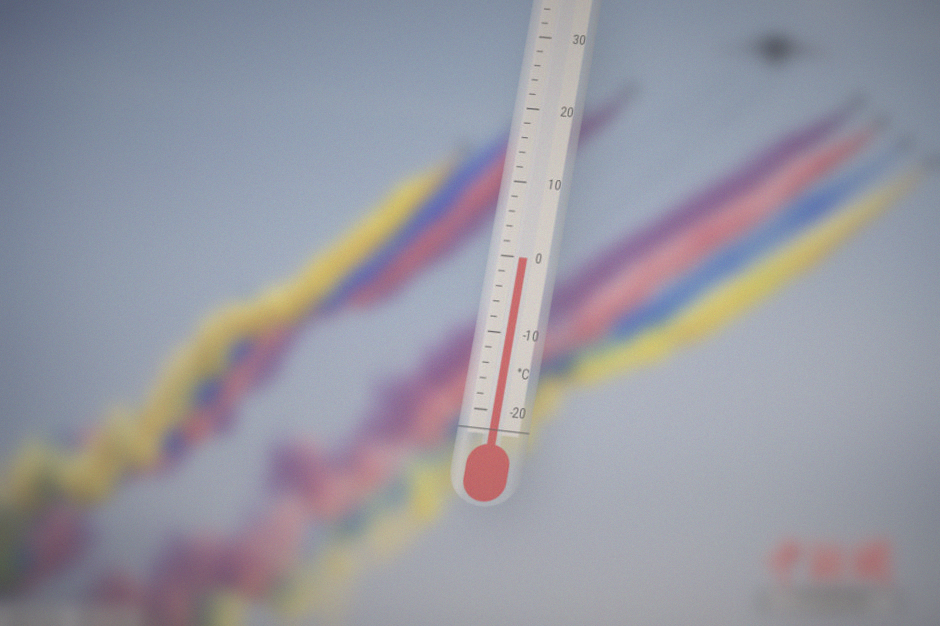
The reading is 0
